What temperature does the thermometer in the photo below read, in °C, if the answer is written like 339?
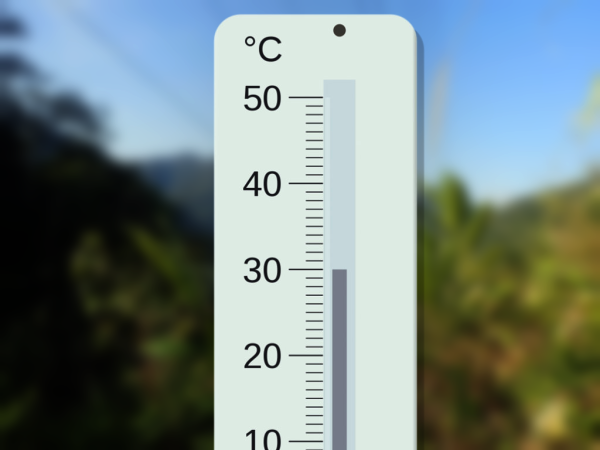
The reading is 30
